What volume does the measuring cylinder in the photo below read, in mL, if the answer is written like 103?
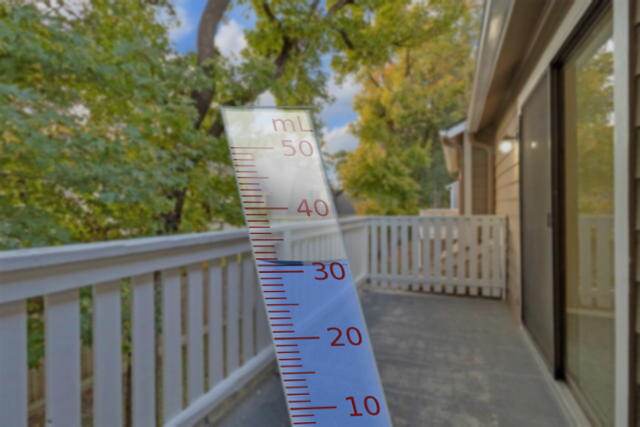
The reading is 31
